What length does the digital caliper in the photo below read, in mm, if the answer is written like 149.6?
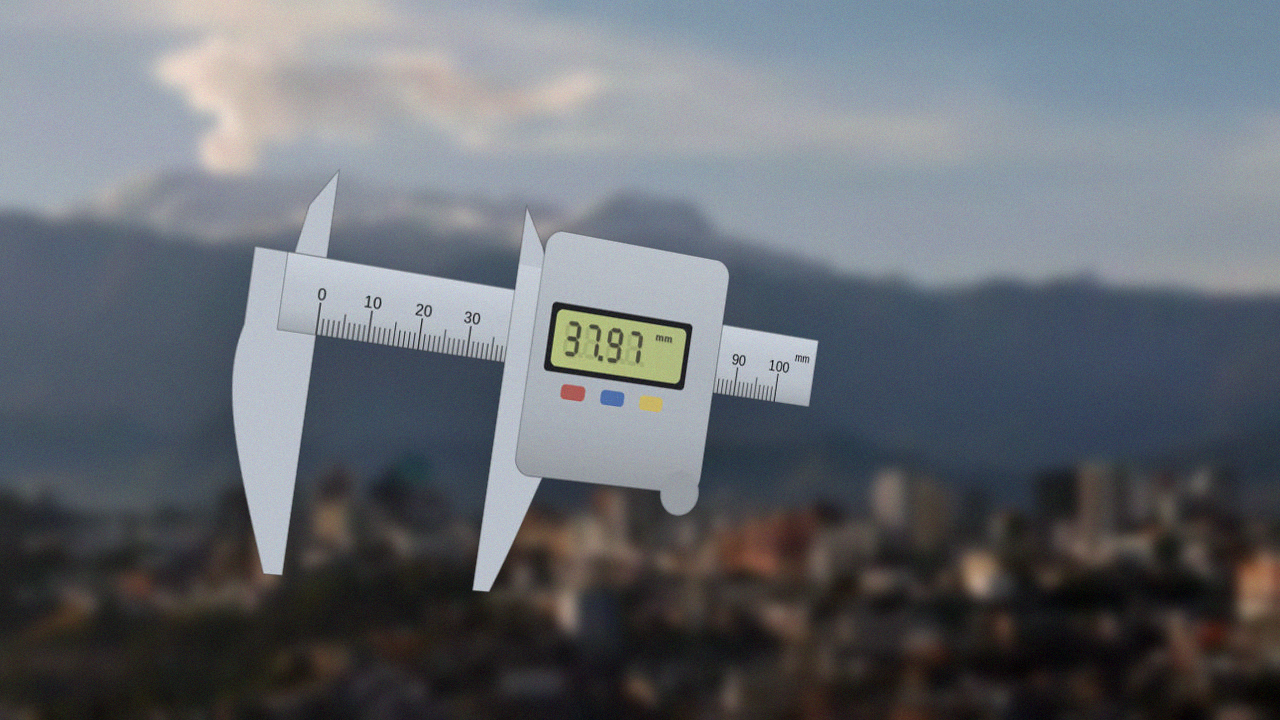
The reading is 37.97
